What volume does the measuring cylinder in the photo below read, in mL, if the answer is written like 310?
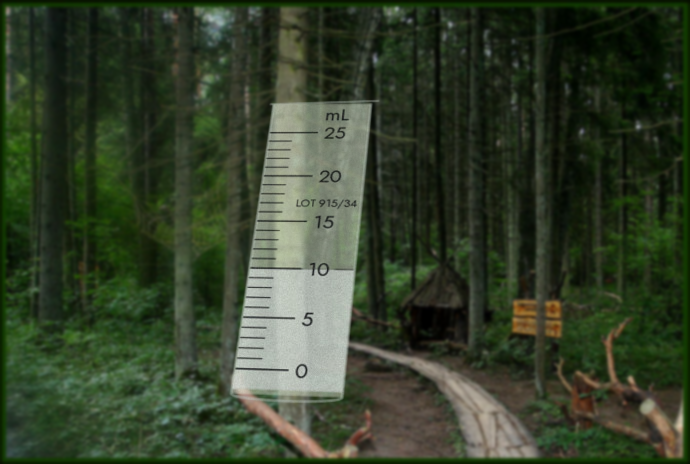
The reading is 10
